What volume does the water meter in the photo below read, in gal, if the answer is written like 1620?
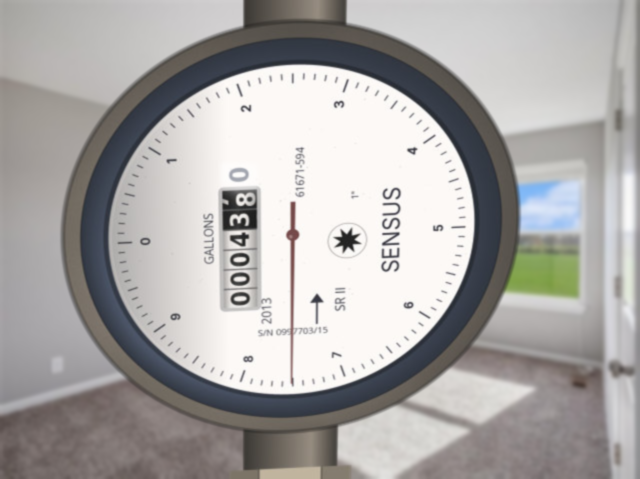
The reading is 4377.5
